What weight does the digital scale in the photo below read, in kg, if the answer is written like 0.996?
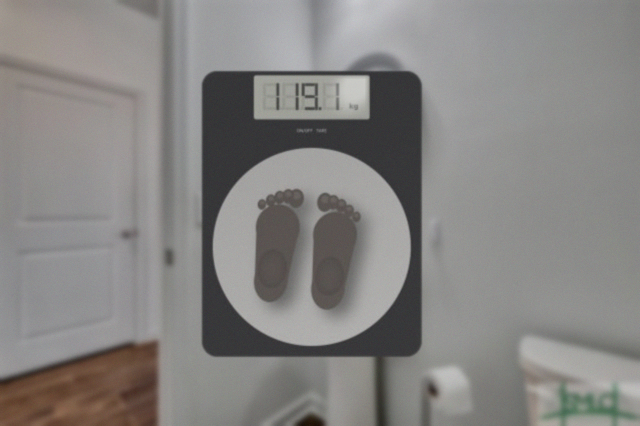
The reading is 119.1
